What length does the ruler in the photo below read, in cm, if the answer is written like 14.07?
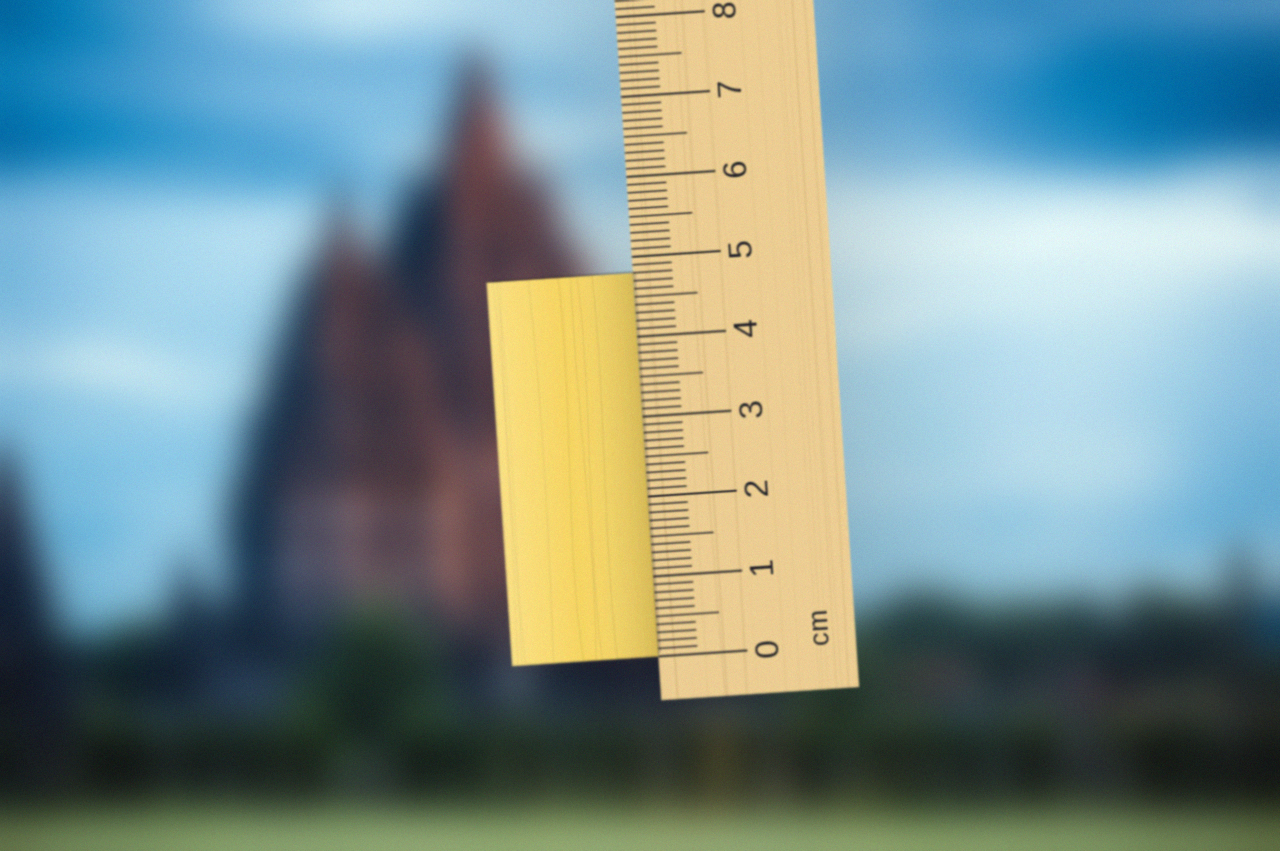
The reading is 4.8
